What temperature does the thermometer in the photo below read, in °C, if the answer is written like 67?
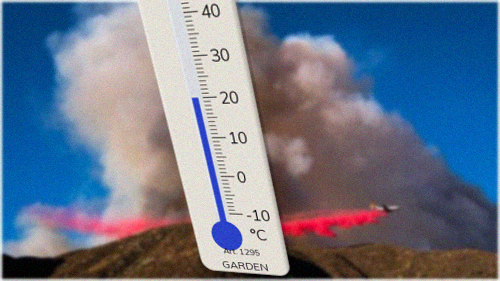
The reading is 20
